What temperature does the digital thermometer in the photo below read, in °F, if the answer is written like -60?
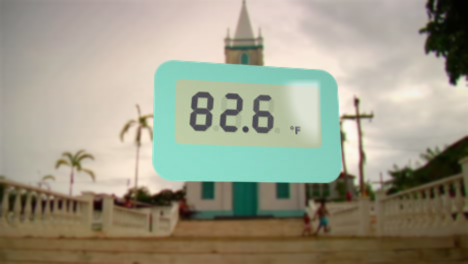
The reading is 82.6
